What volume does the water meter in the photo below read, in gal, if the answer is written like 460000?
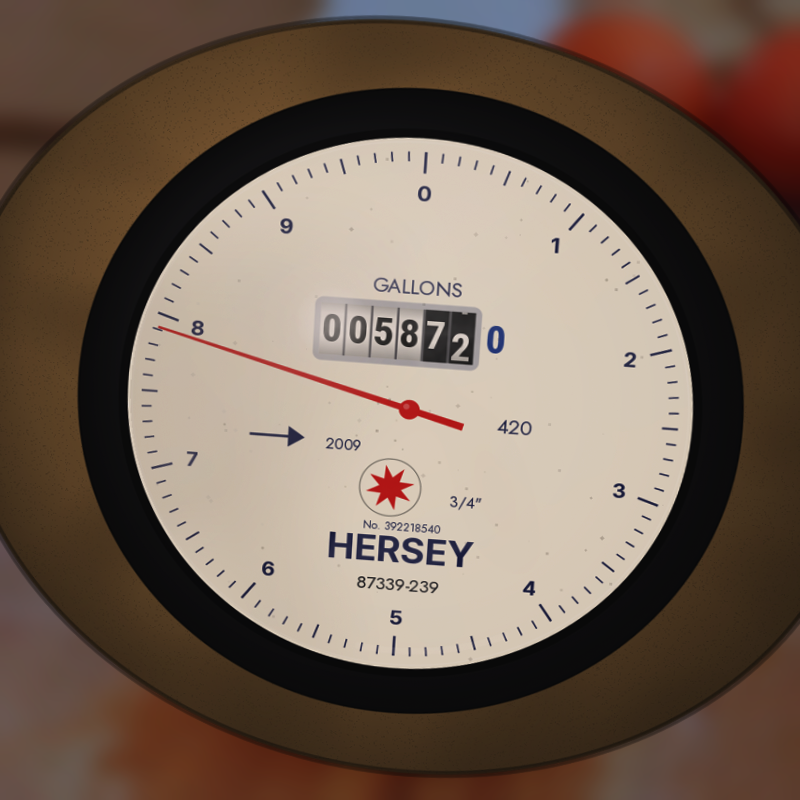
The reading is 58717.9
